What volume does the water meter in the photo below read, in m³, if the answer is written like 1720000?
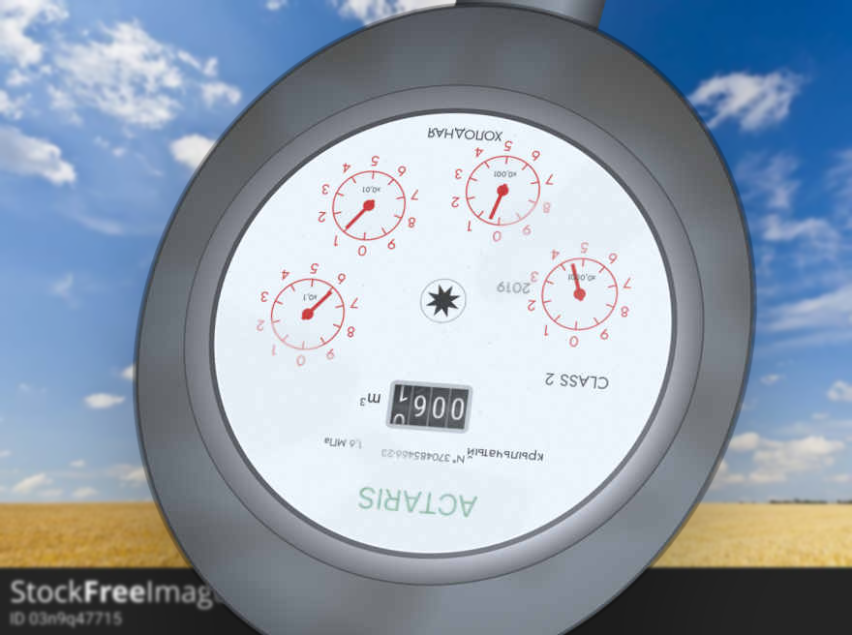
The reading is 60.6104
